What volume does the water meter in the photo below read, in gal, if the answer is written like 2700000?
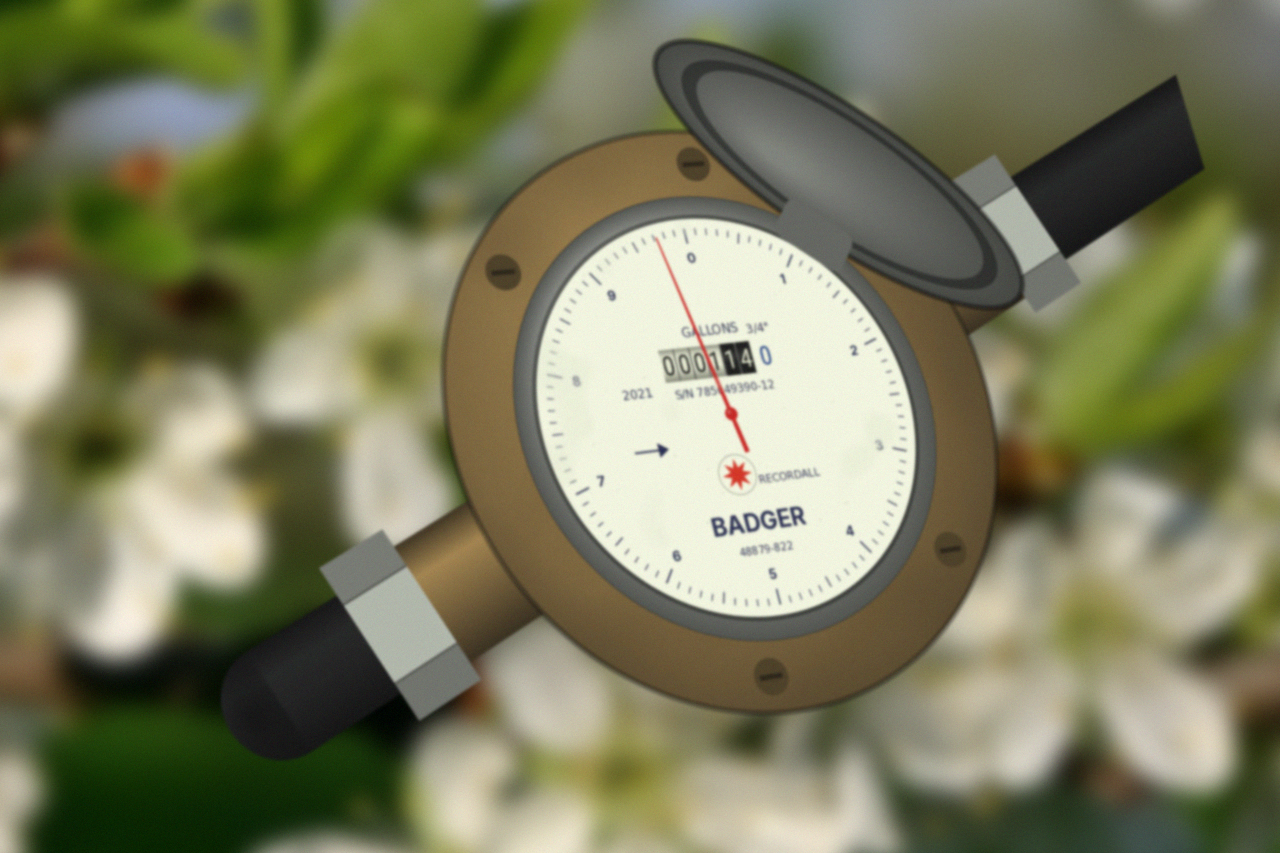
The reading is 1139.7
